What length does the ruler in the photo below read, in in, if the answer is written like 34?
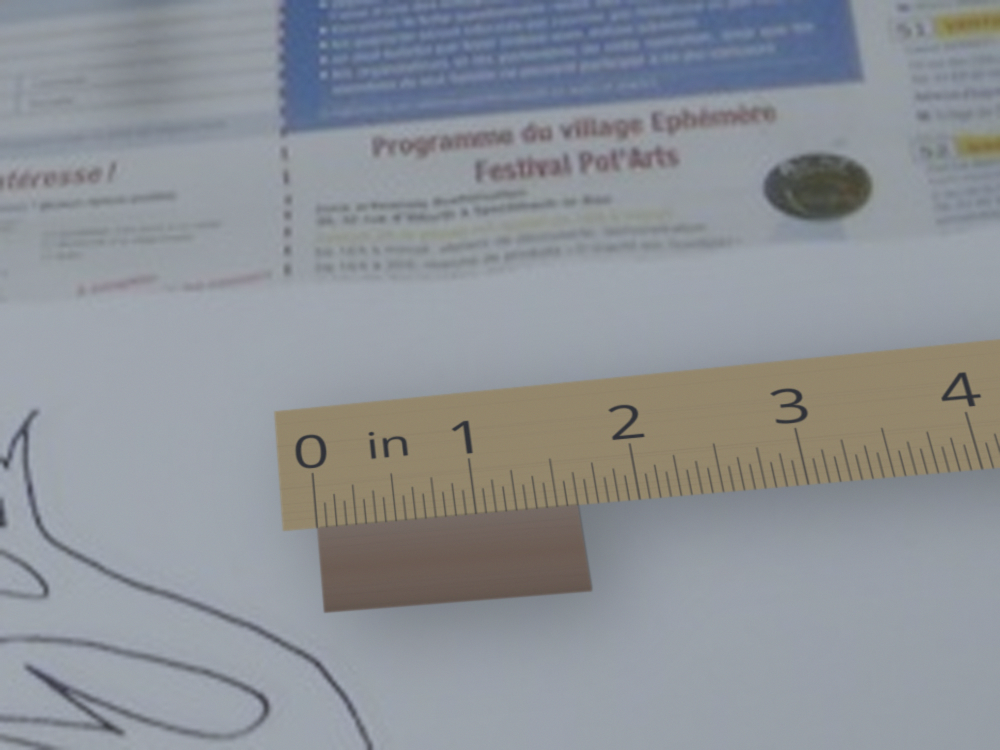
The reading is 1.625
